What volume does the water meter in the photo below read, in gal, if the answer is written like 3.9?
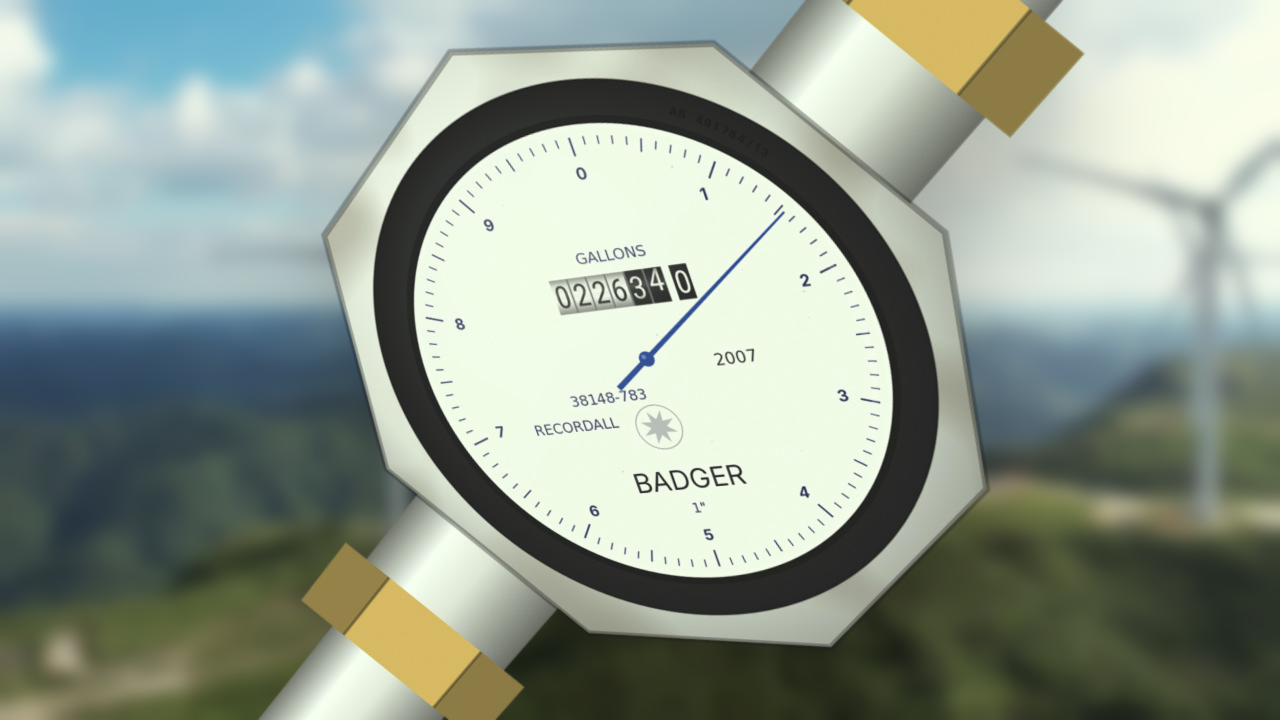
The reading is 226341.5
